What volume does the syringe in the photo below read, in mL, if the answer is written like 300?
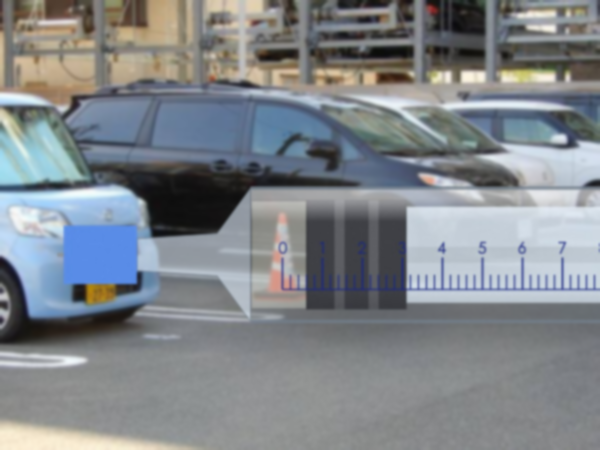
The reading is 0.6
